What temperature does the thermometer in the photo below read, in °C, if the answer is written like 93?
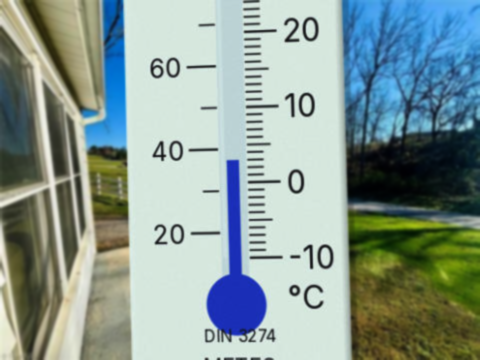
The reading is 3
